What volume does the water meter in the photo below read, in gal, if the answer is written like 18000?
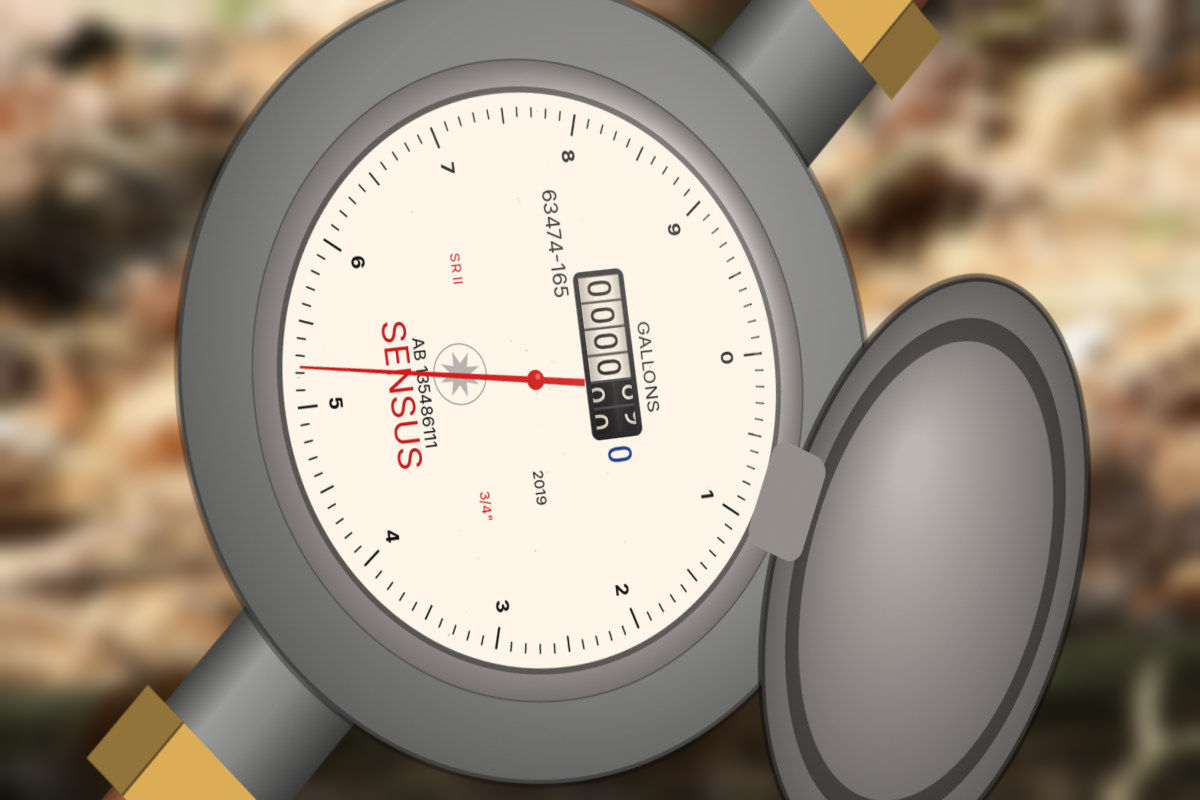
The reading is 895.2
